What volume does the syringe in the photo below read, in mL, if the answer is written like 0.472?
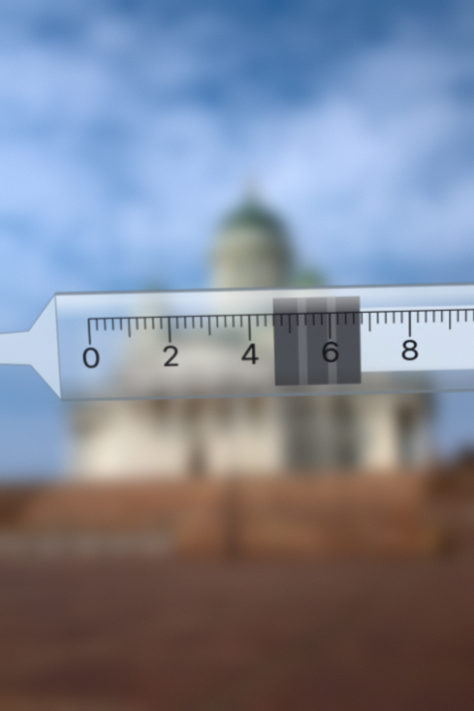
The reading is 4.6
